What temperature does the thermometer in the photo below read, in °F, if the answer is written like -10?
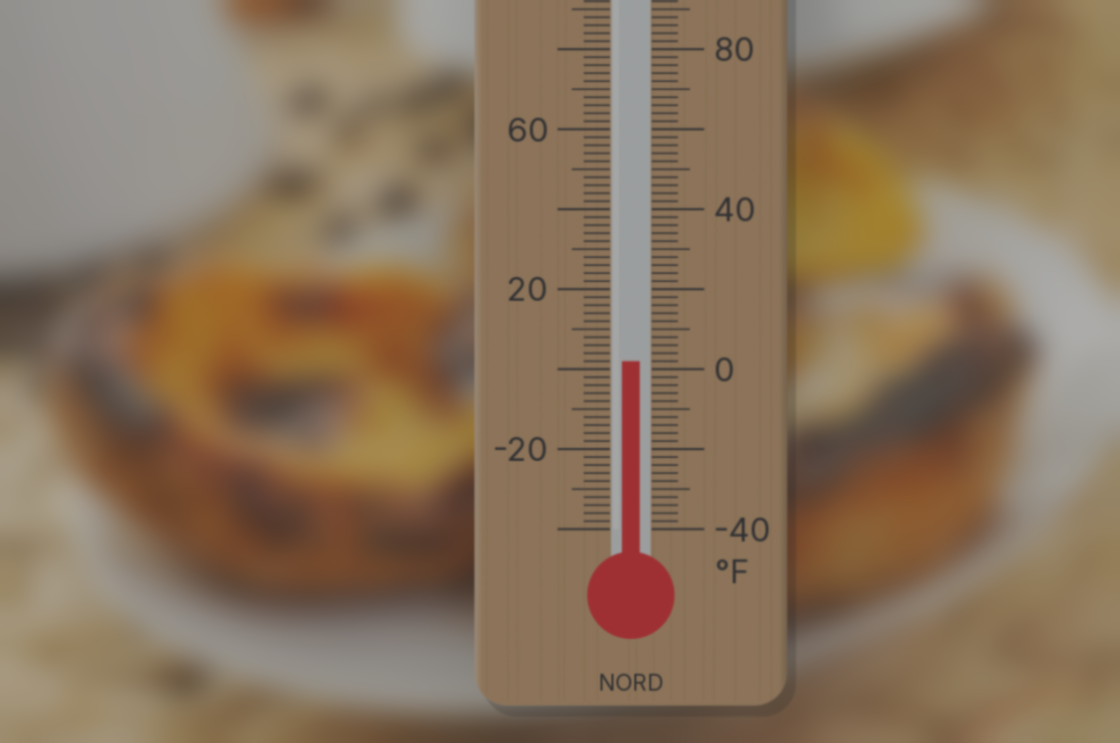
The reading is 2
